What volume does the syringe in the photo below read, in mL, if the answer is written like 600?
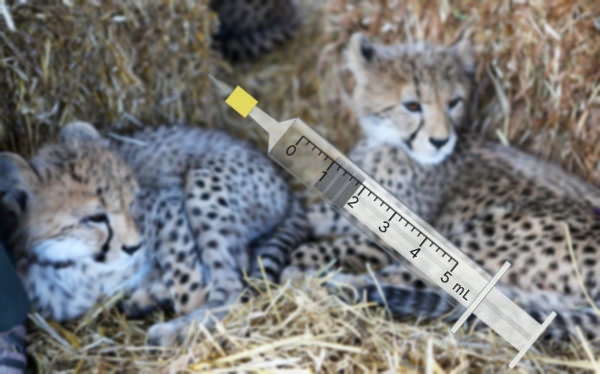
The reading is 1
